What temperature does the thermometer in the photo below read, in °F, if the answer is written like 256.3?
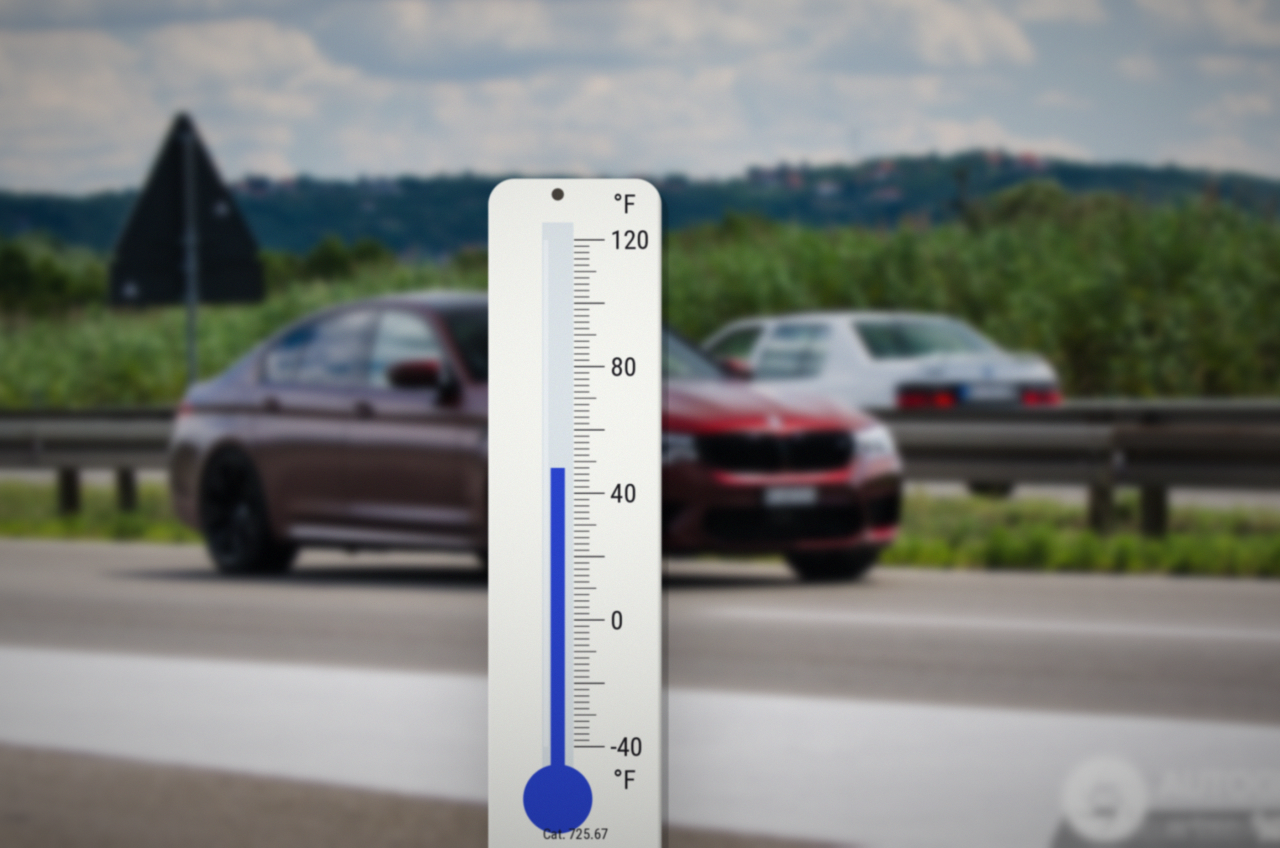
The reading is 48
